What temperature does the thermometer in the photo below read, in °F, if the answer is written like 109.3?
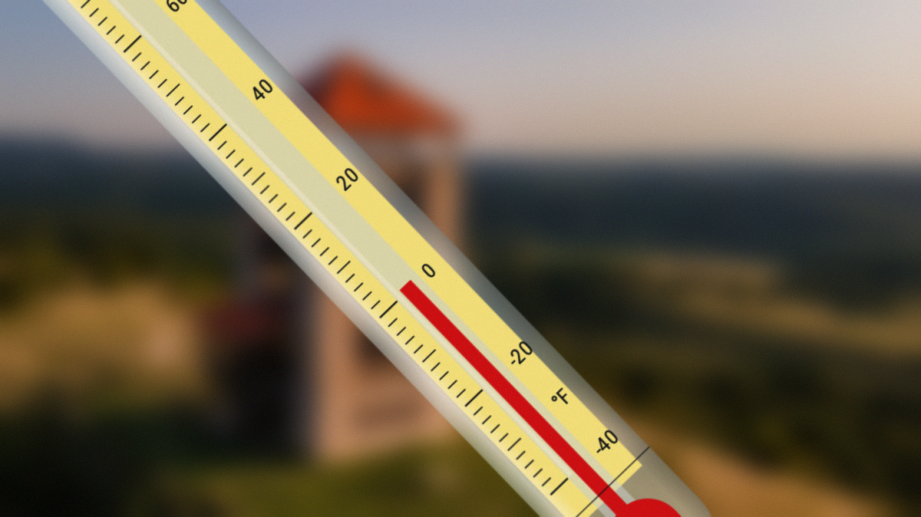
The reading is 1
